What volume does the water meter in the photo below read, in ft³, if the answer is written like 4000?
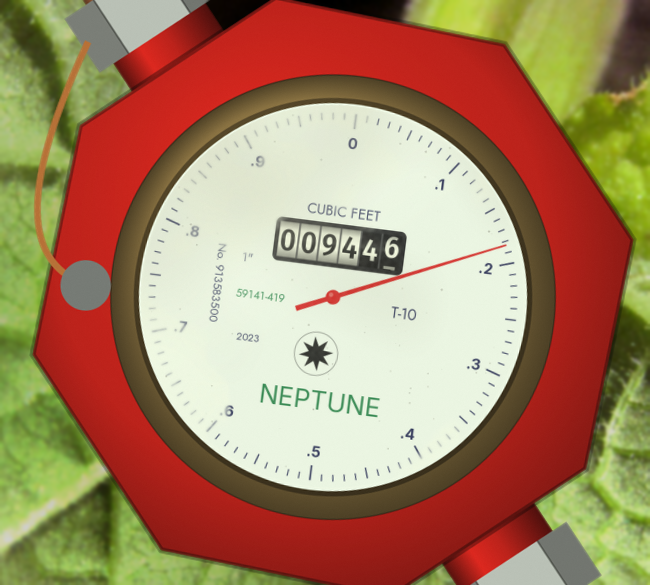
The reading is 9446.18
